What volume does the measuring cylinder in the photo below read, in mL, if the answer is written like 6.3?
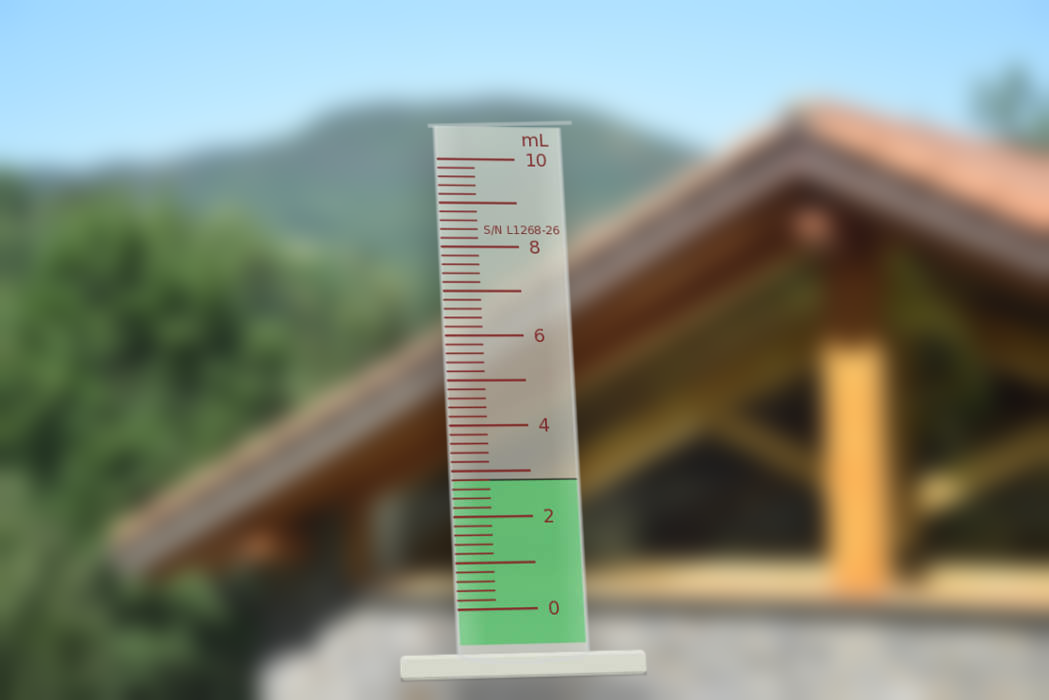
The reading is 2.8
